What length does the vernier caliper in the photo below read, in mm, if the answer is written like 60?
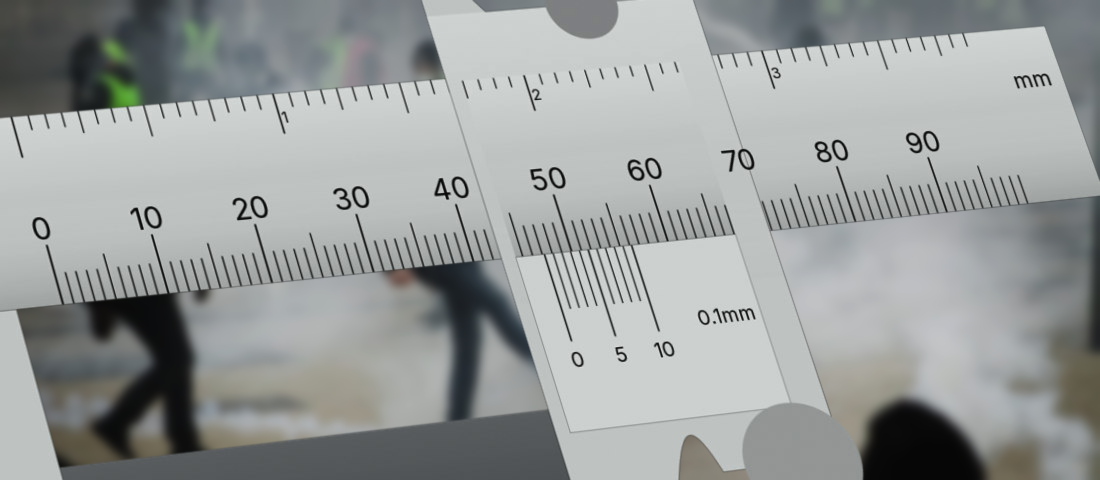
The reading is 47.2
